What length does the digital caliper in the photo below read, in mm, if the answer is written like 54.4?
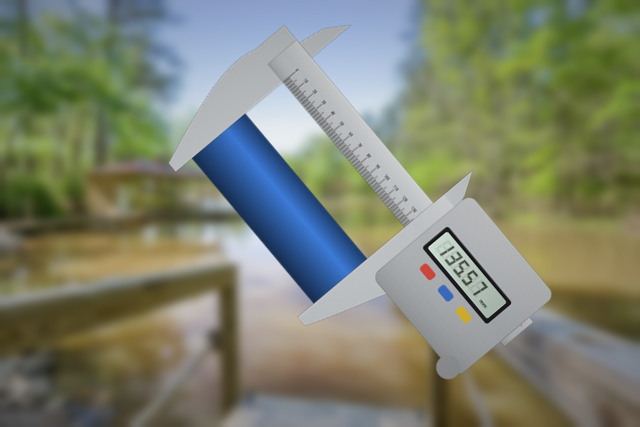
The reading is 135.57
